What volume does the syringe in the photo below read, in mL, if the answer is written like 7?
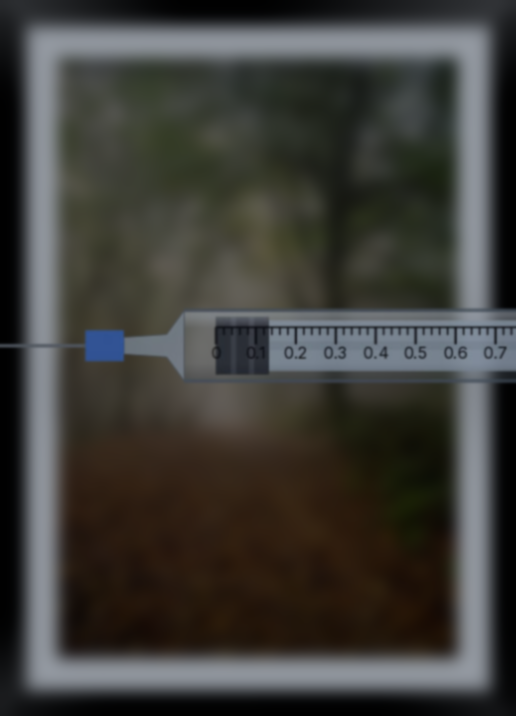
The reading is 0
